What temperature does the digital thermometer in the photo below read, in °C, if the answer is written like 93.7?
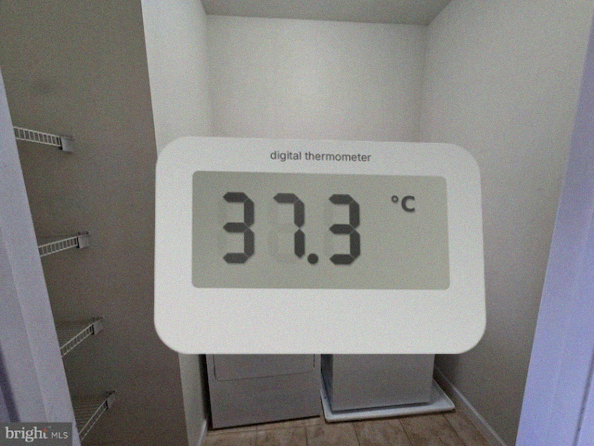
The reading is 37.3
